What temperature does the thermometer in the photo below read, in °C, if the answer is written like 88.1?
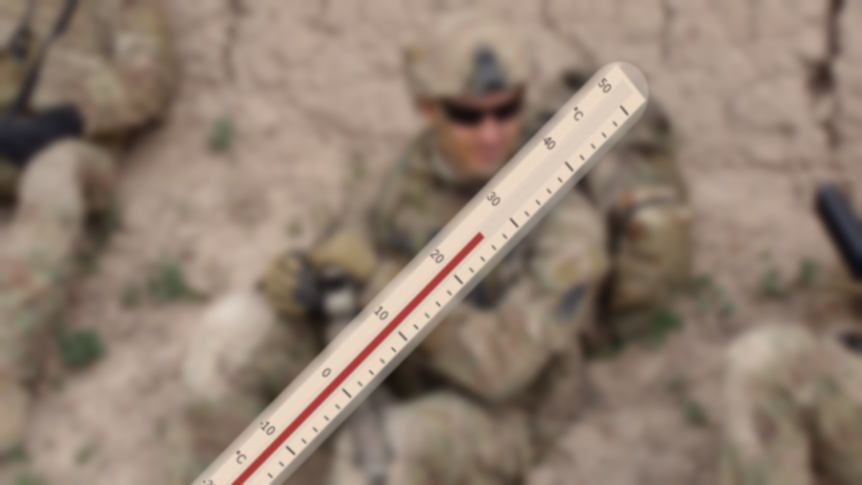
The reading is 26
